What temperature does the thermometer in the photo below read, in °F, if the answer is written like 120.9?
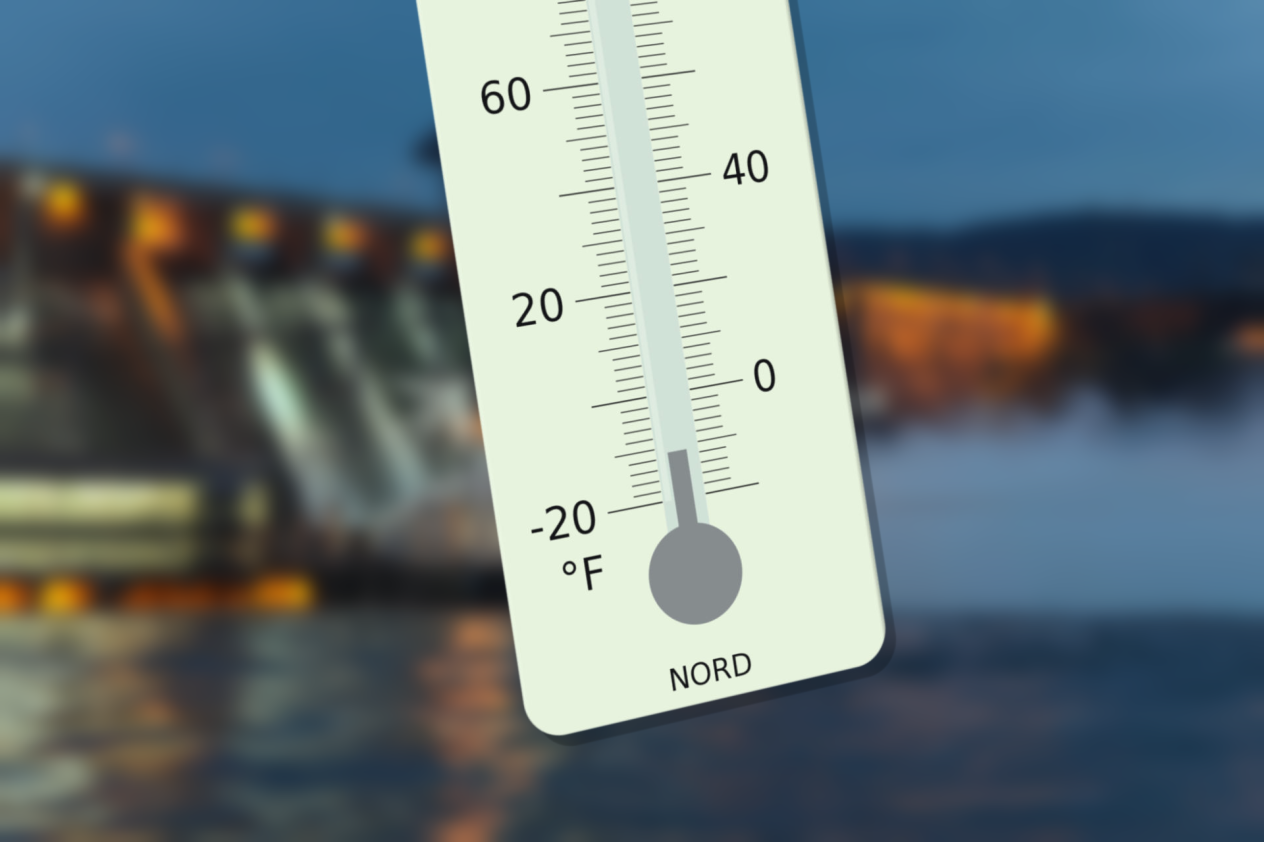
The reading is -11
